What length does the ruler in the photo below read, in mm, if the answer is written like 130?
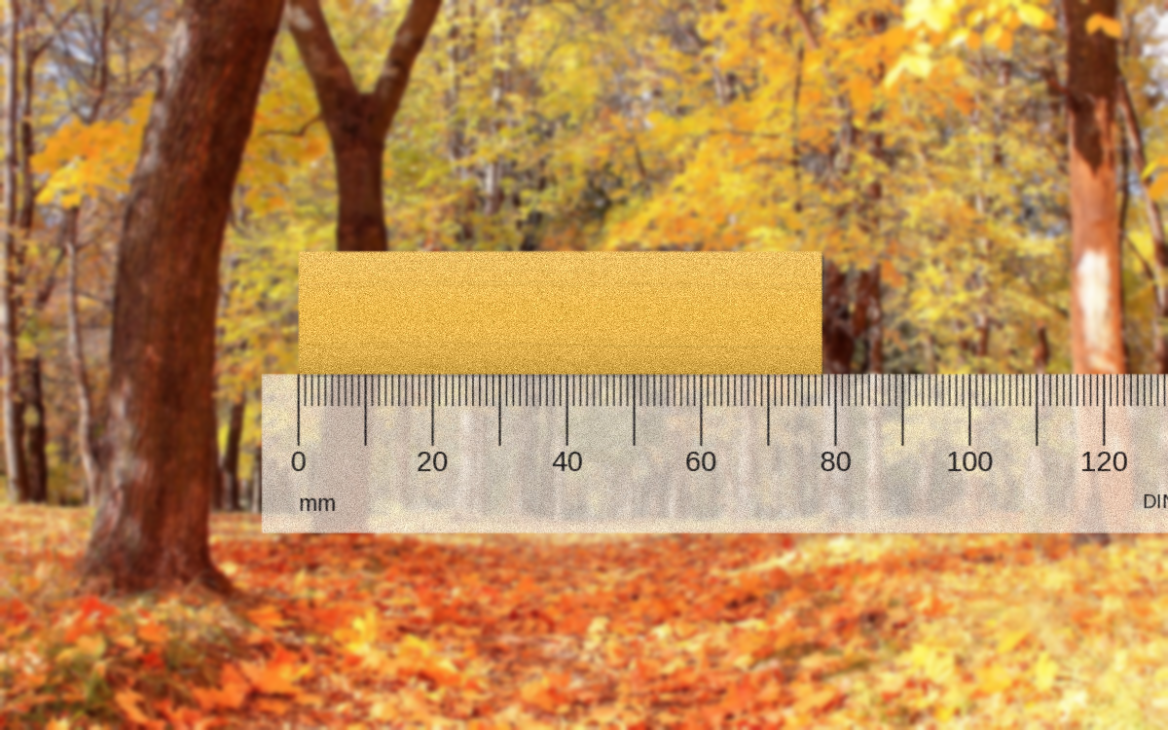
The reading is 78
